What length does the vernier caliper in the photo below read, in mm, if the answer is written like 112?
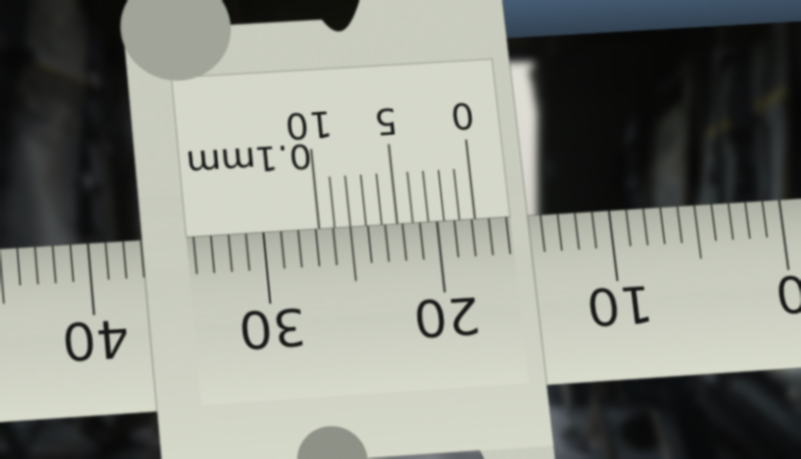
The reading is 17.8
